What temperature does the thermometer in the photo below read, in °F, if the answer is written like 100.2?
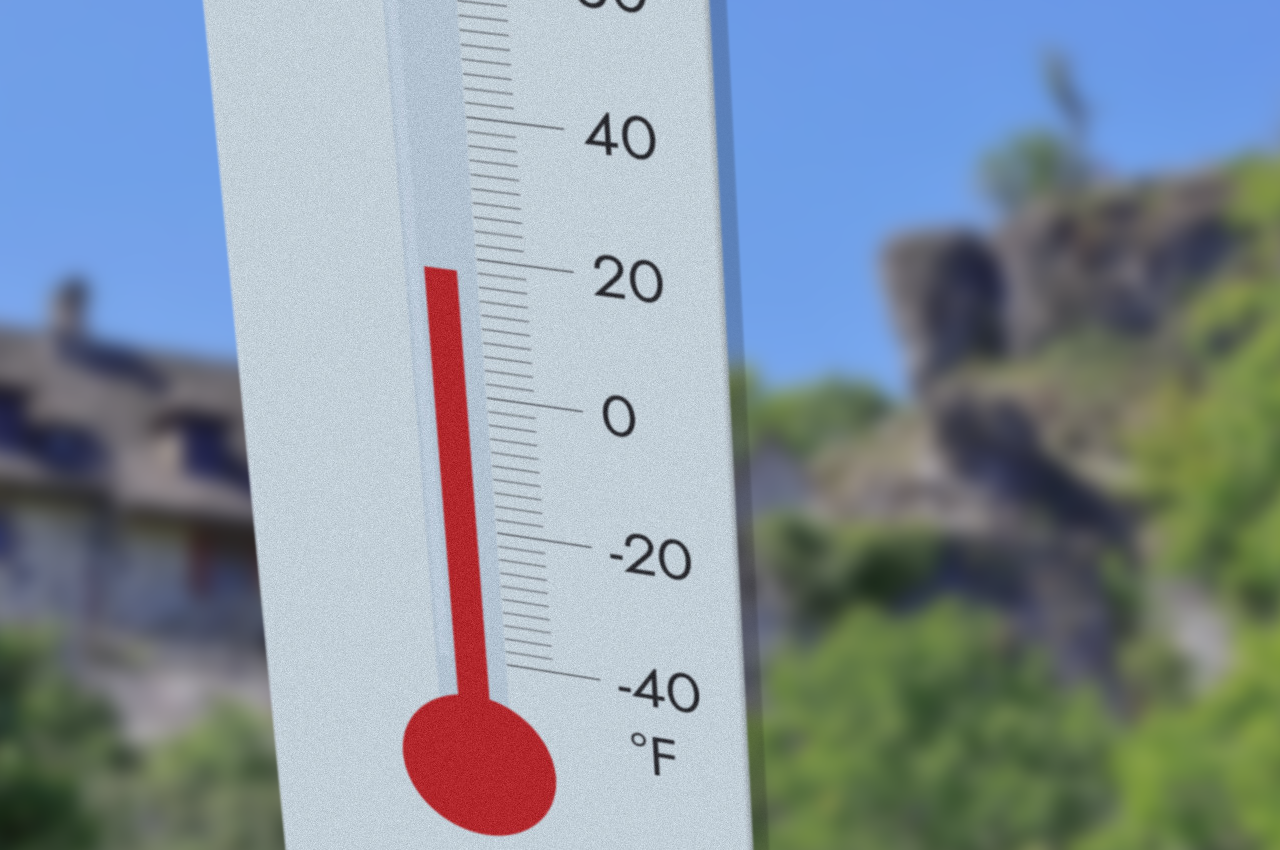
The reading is 18
